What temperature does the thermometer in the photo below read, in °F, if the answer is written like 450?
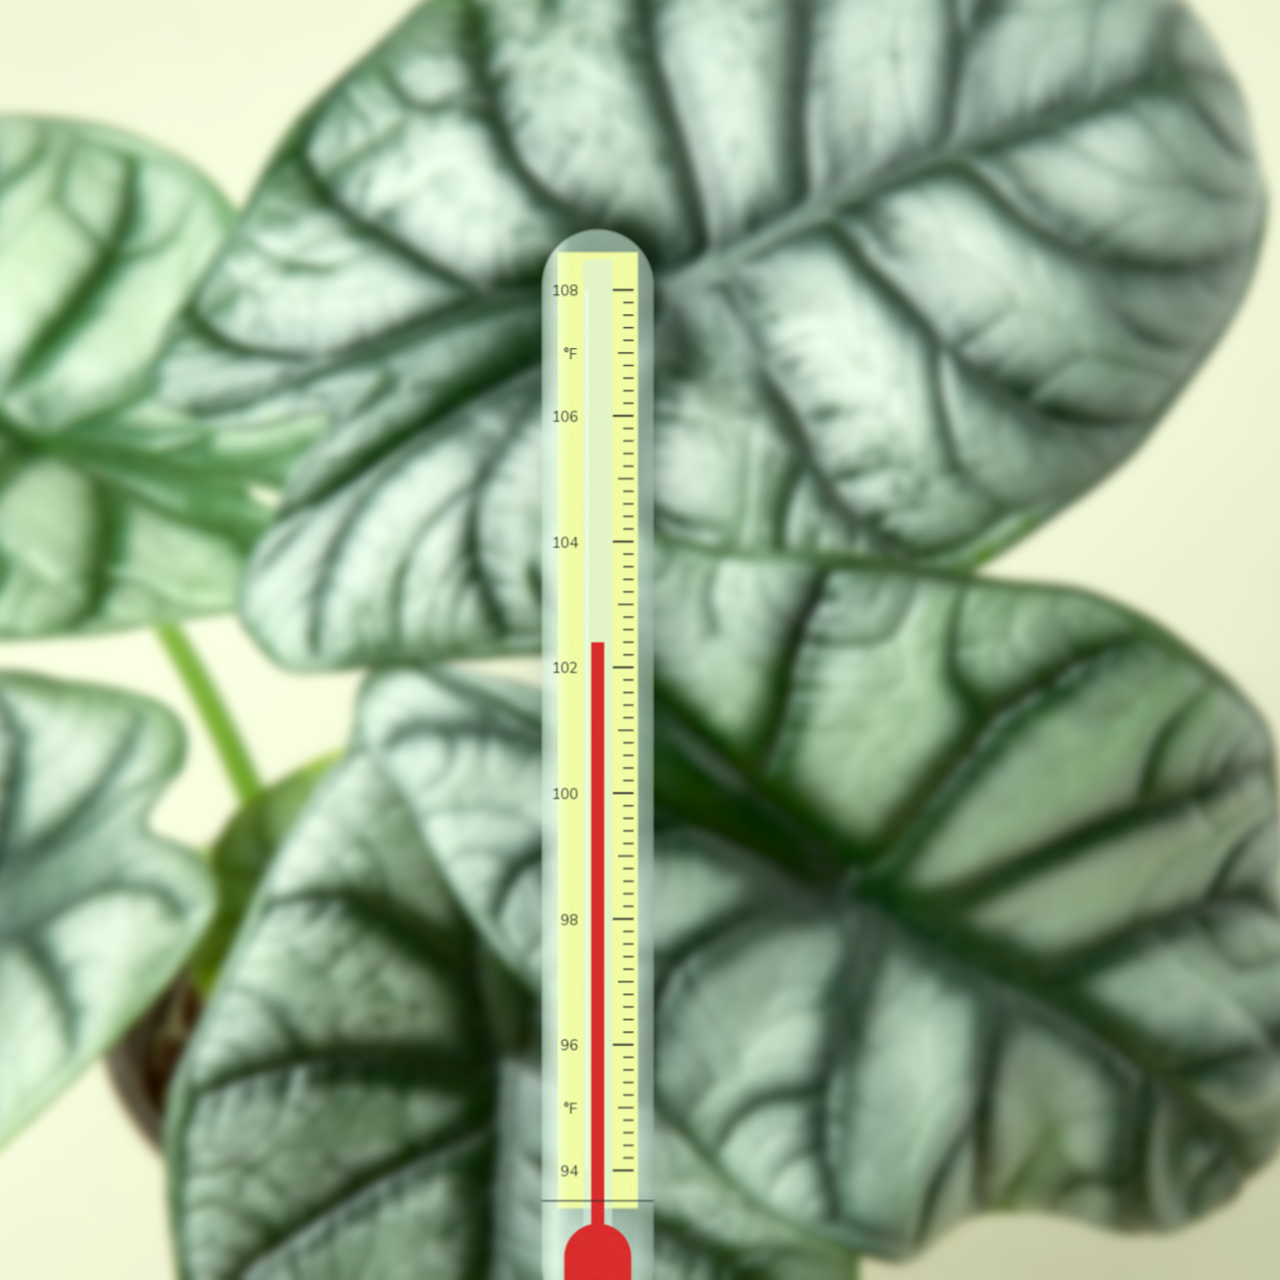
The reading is 102.4
